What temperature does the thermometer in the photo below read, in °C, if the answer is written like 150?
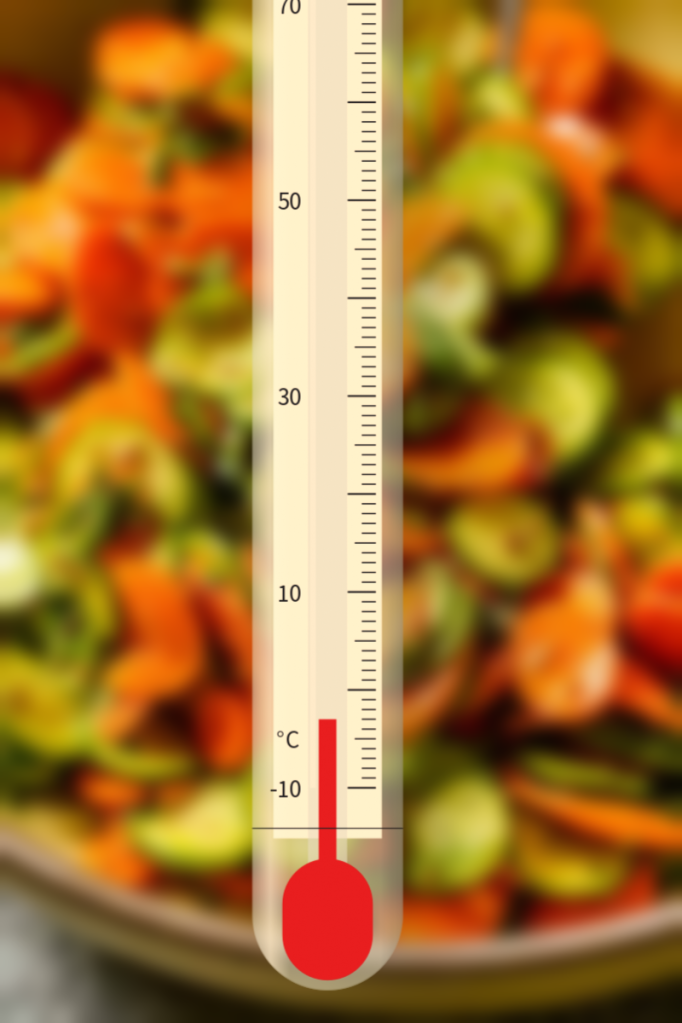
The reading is -3
